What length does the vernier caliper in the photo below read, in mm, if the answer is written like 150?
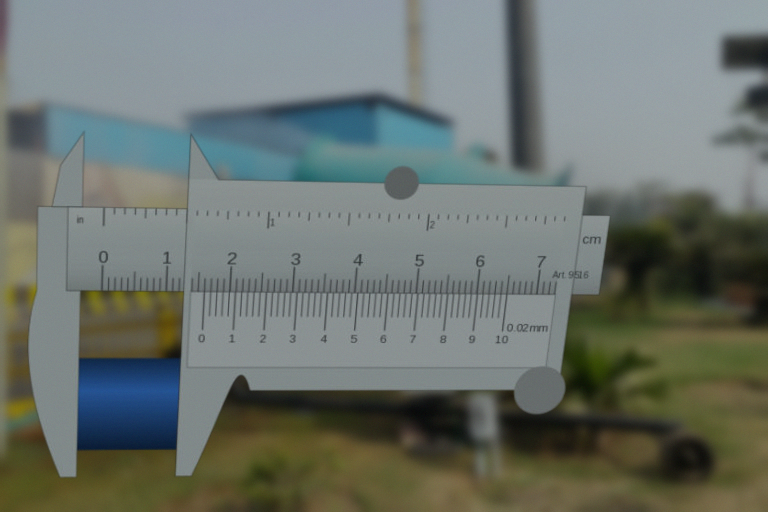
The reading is 16.0
